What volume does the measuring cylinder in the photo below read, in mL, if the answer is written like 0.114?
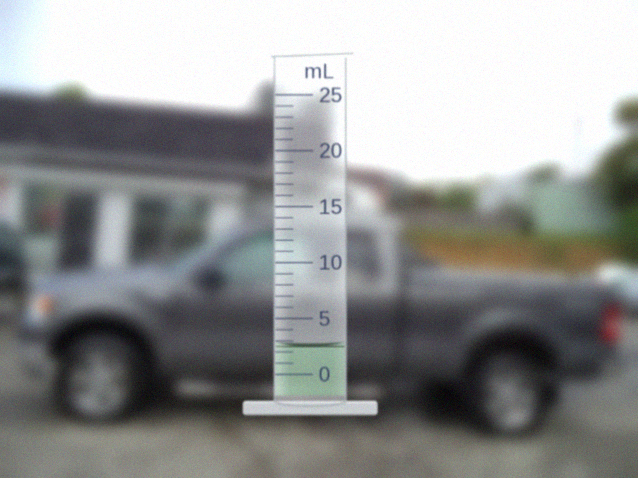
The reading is 2.5
